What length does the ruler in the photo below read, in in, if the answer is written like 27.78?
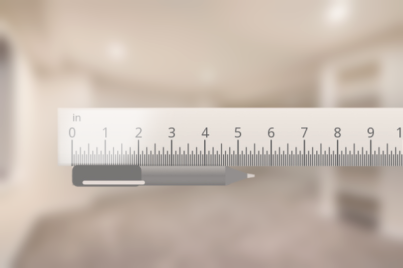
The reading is 5.5
